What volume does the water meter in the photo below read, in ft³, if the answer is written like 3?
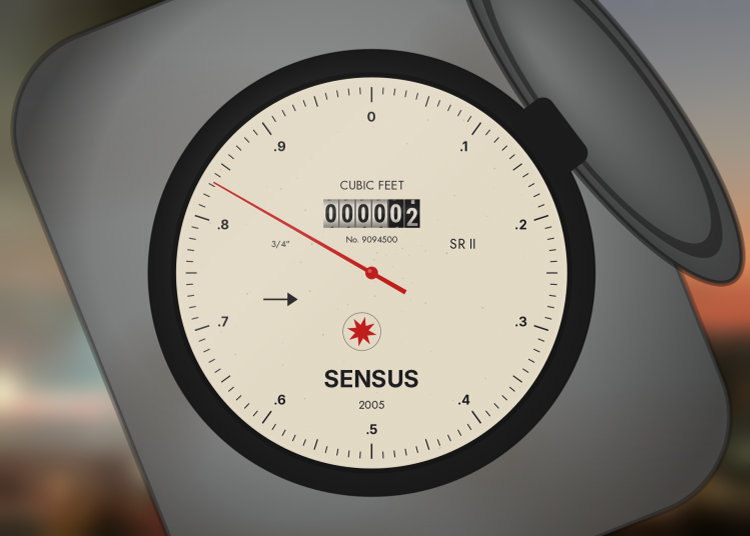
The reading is 1.83
